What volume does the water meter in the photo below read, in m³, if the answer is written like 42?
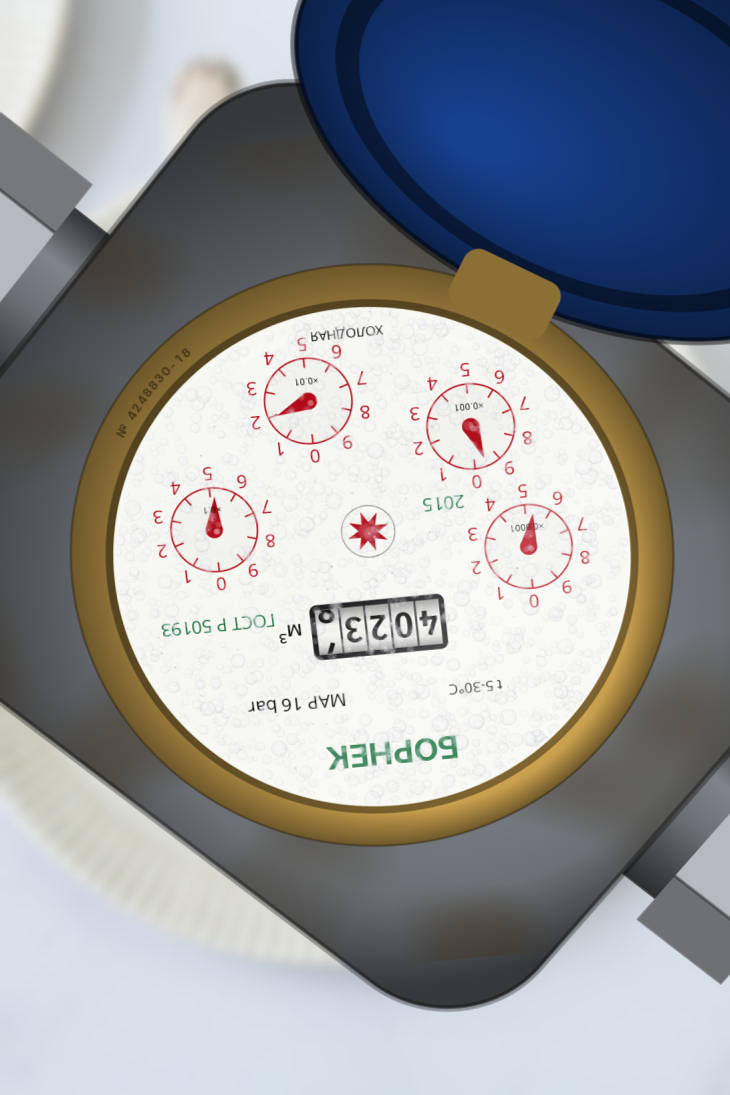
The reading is 40237.5195
